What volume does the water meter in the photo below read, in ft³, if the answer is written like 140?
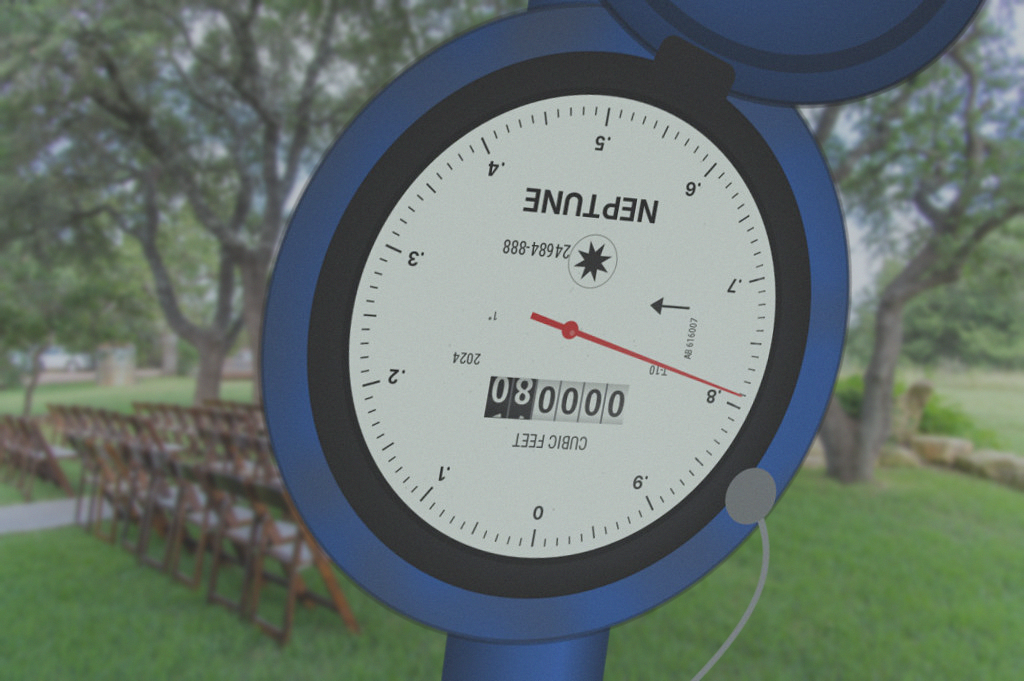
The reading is 79.79
